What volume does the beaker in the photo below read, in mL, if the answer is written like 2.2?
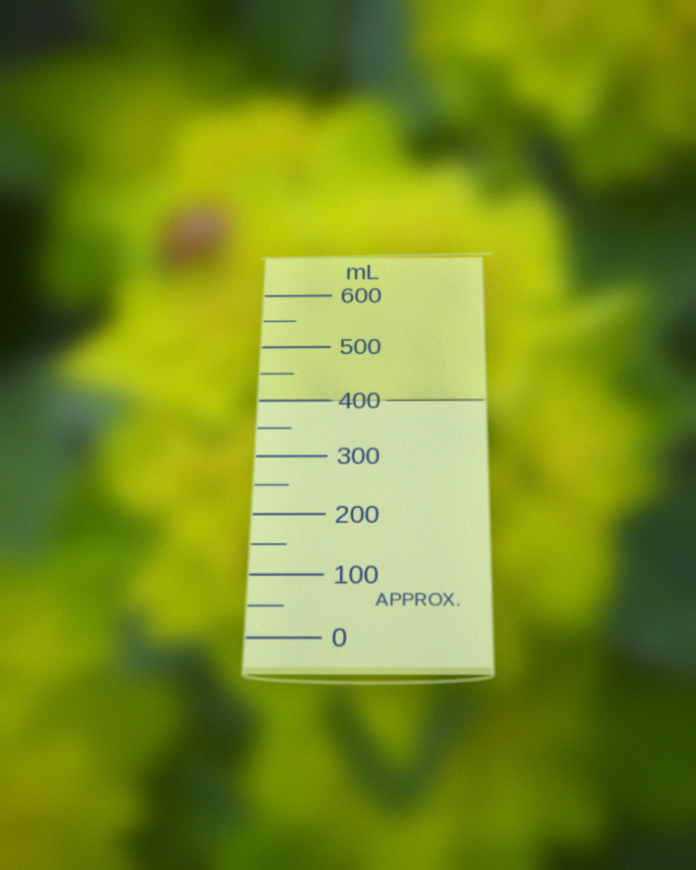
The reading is 400
